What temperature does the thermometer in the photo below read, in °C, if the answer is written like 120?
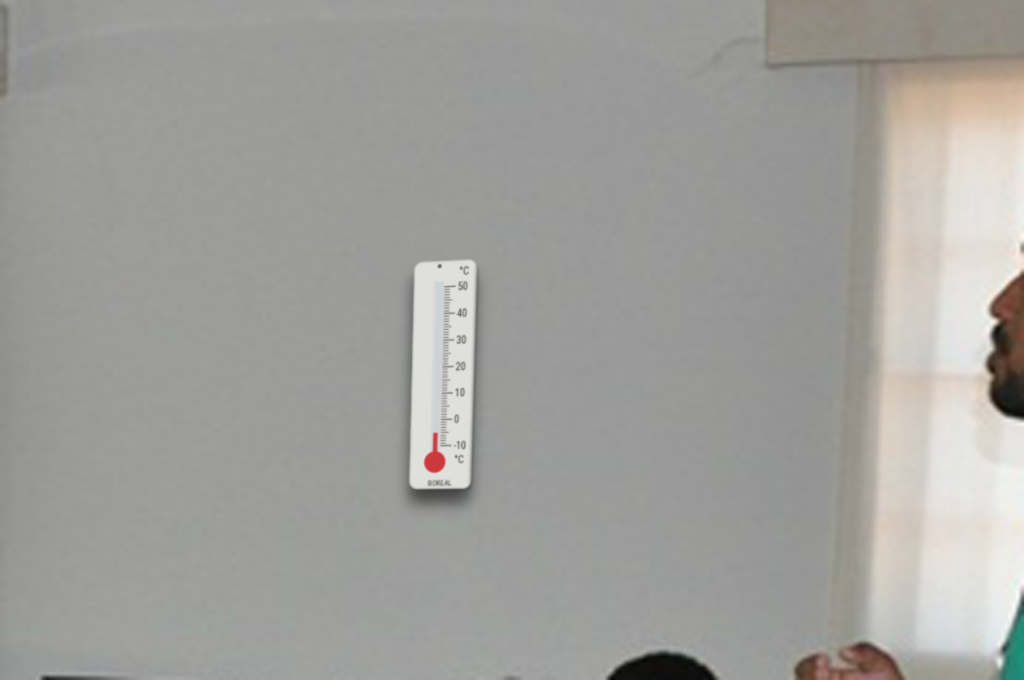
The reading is -5
